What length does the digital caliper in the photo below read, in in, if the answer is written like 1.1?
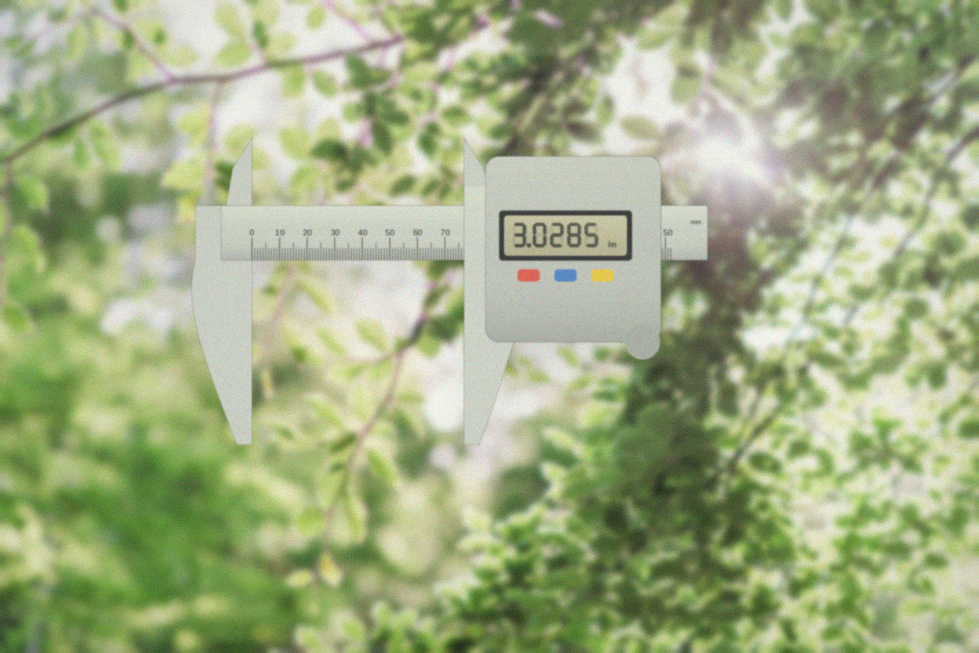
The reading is 3.0285
